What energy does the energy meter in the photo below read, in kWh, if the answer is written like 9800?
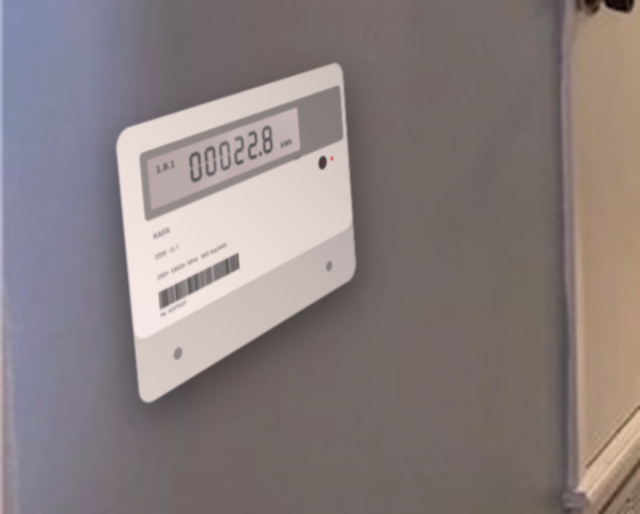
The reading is 22.8
